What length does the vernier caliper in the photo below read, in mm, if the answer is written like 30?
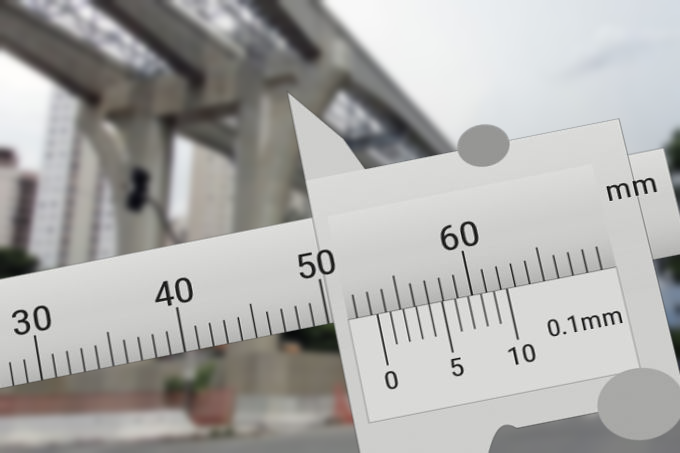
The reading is 53.4
